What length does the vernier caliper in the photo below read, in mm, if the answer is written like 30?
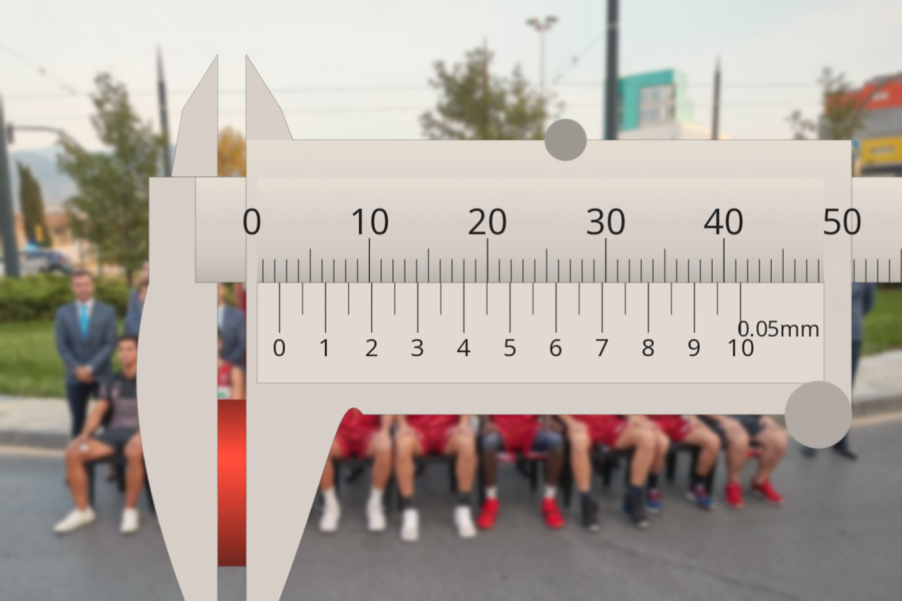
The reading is 2.4
